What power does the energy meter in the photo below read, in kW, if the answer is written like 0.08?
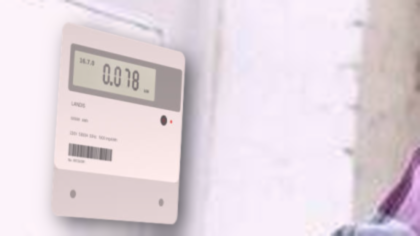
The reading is 0.078
